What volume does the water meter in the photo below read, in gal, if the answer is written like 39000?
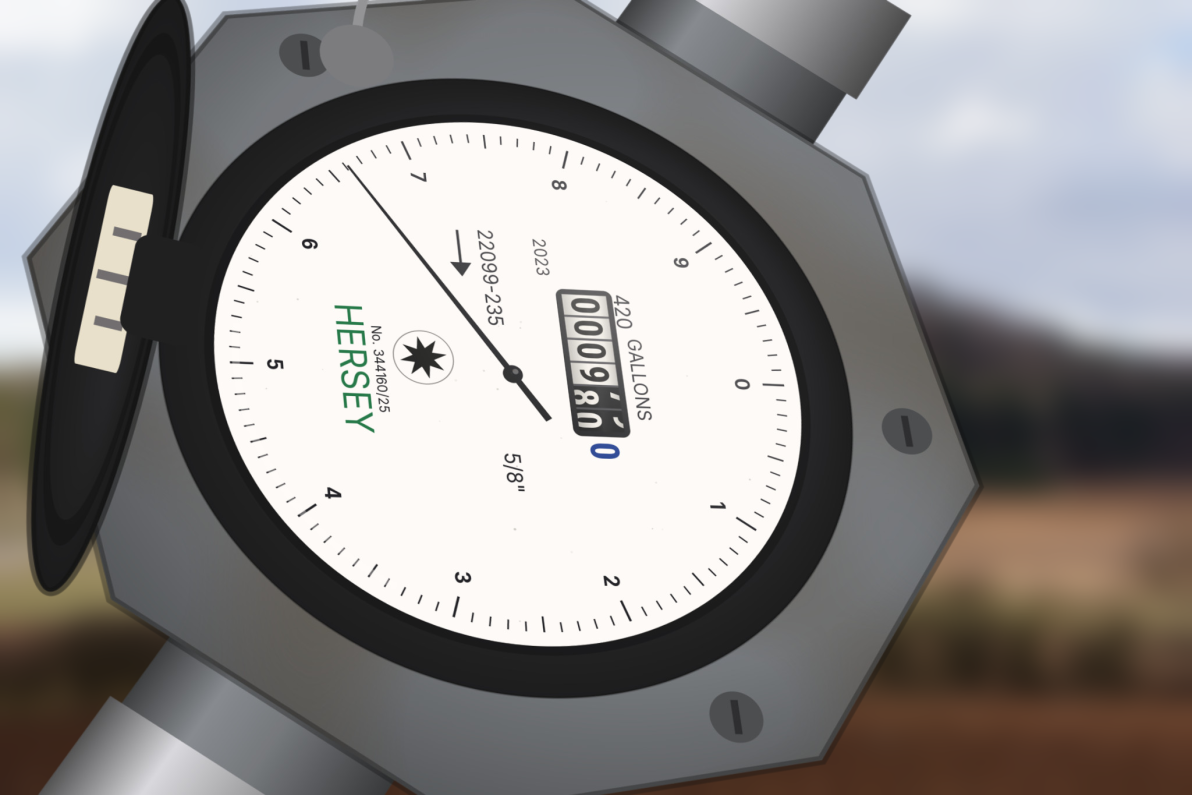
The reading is 9796.6
